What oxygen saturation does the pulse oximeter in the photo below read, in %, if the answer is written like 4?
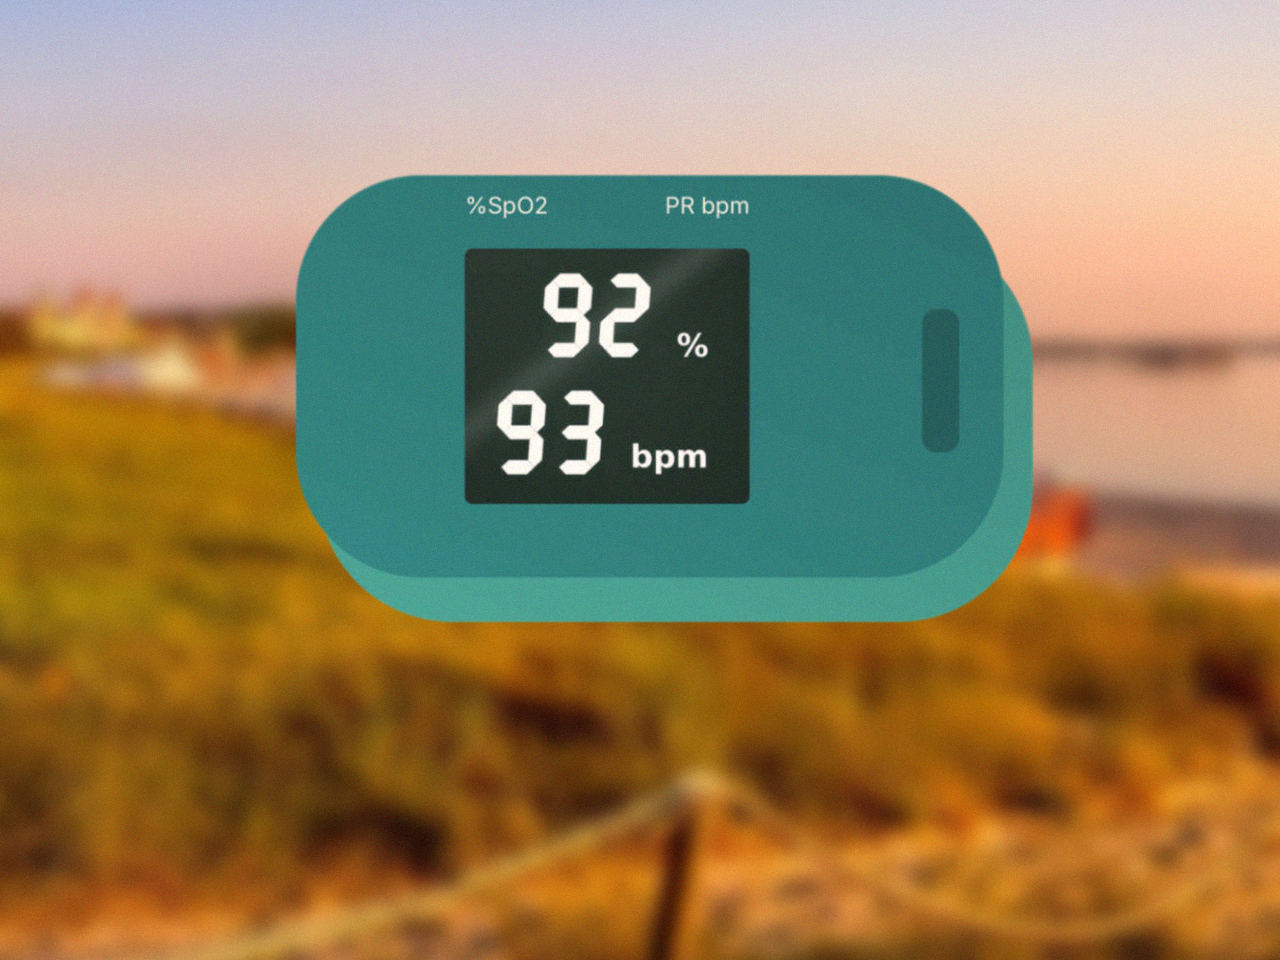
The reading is 92
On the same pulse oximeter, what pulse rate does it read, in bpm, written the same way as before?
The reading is 93
